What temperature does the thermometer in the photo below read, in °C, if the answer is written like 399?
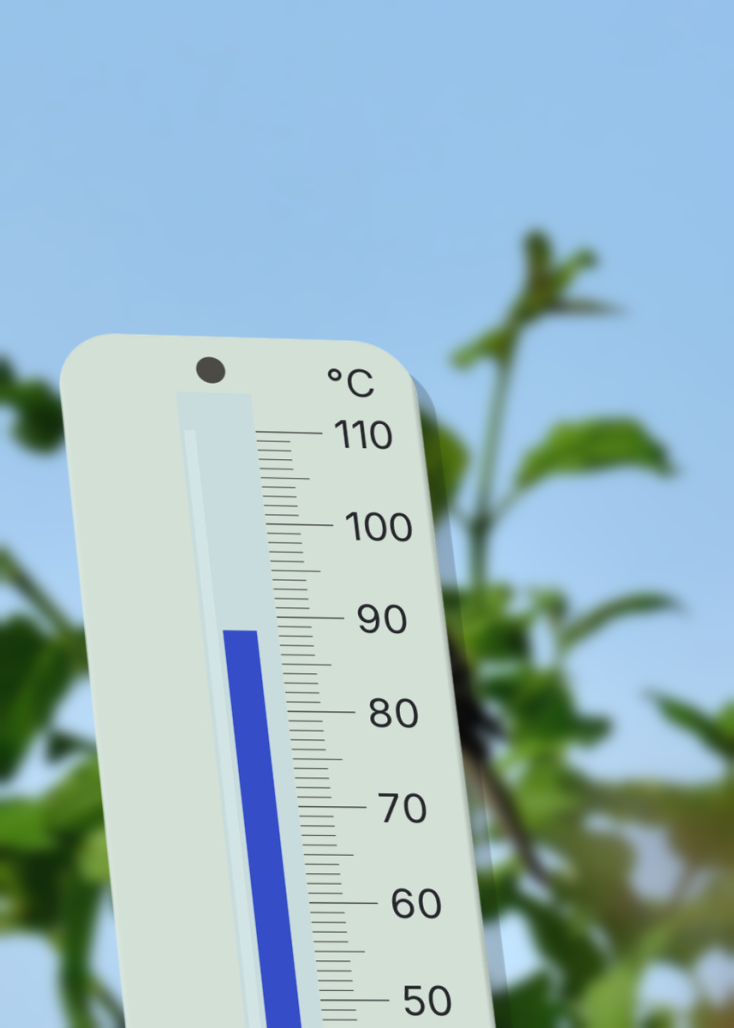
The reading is 88.5
